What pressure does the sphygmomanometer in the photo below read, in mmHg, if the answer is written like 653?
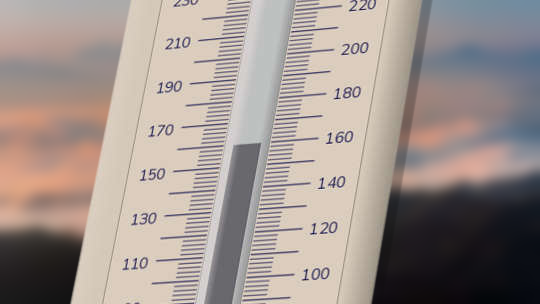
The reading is 160
